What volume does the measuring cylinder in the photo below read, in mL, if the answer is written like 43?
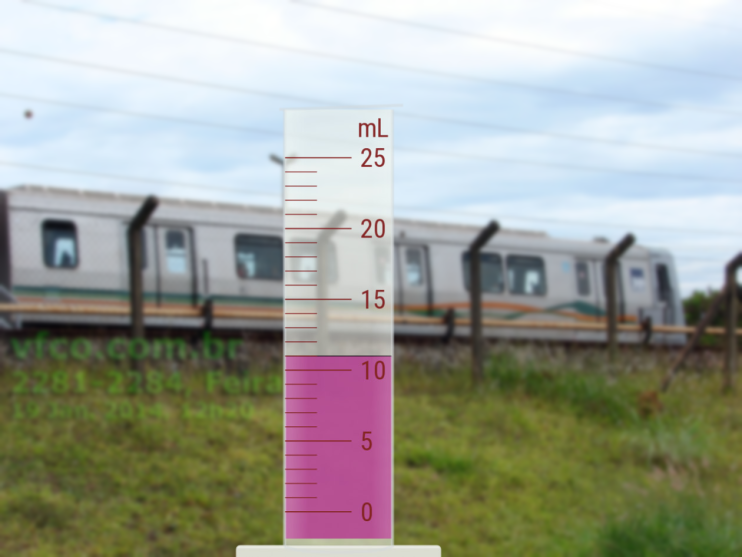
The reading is 11
